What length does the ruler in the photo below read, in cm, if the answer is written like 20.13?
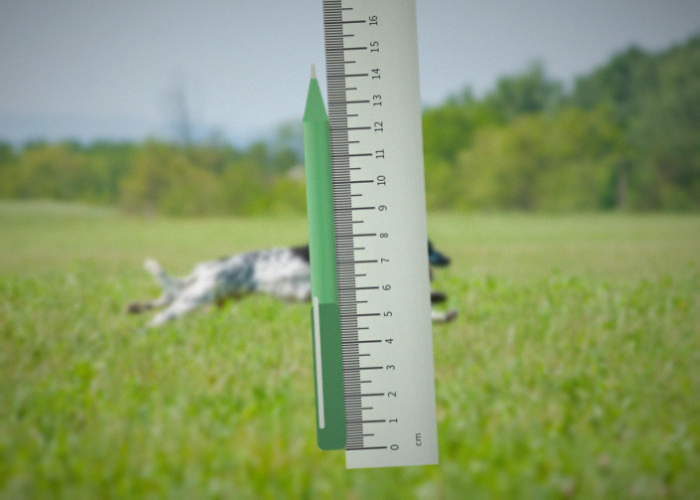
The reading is 14.5
